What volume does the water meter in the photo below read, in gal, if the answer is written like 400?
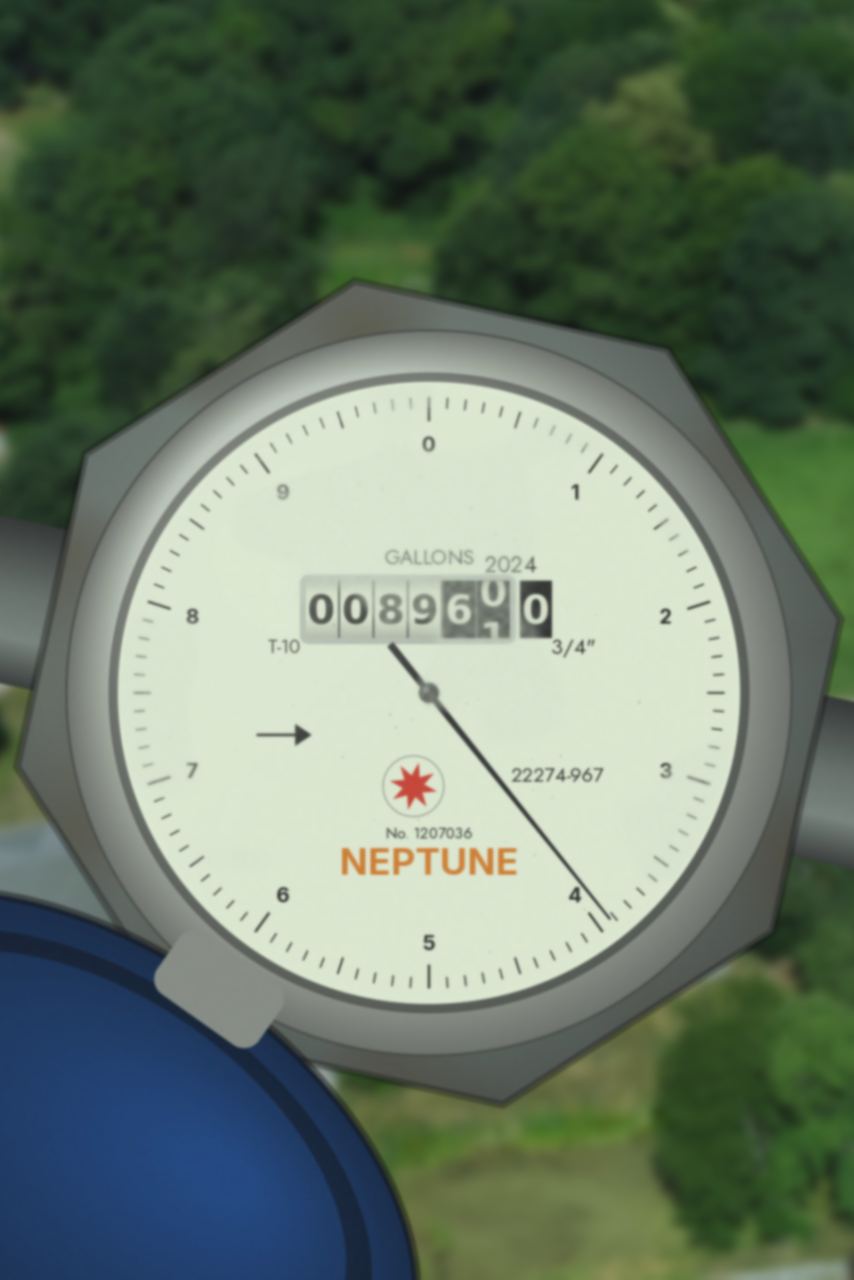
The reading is 89603.9
